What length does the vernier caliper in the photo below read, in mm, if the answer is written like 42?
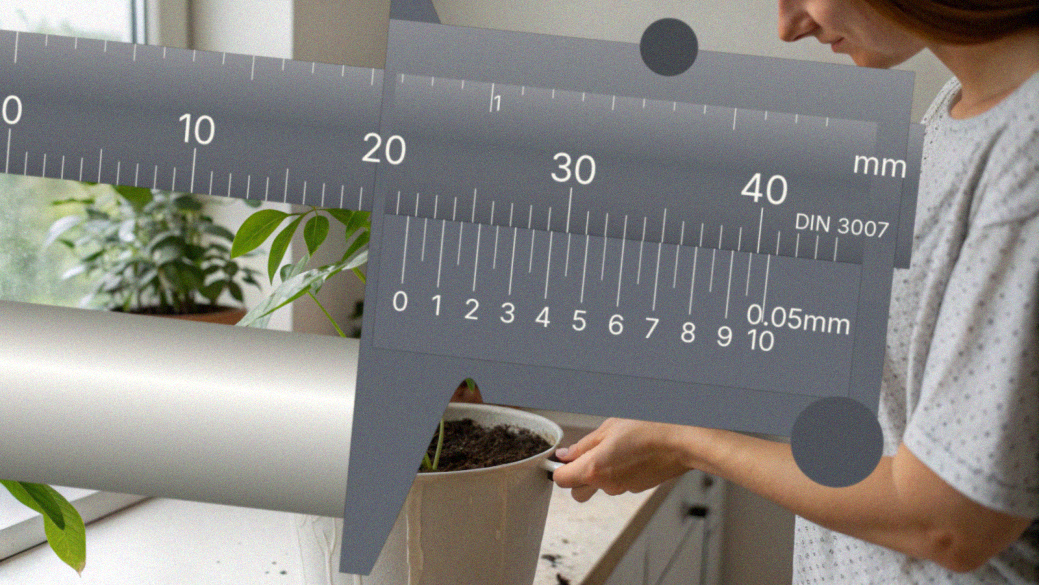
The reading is 21.6
